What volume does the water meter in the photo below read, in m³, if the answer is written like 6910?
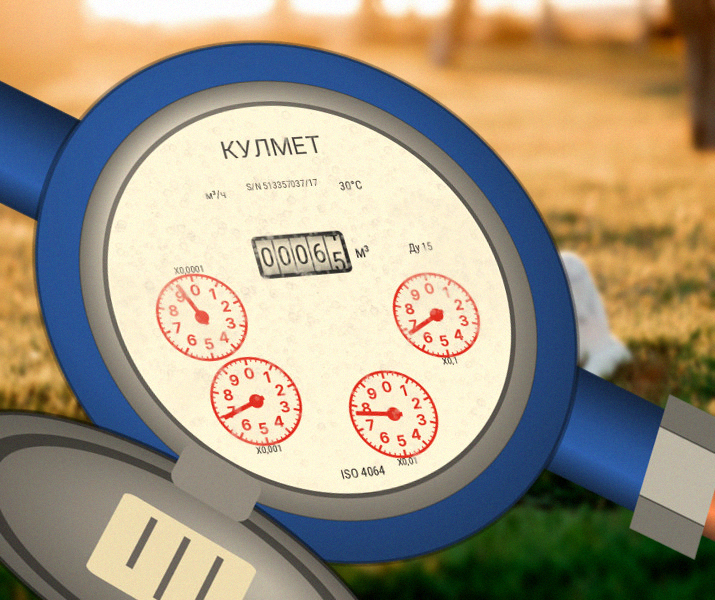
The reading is 64.6769
